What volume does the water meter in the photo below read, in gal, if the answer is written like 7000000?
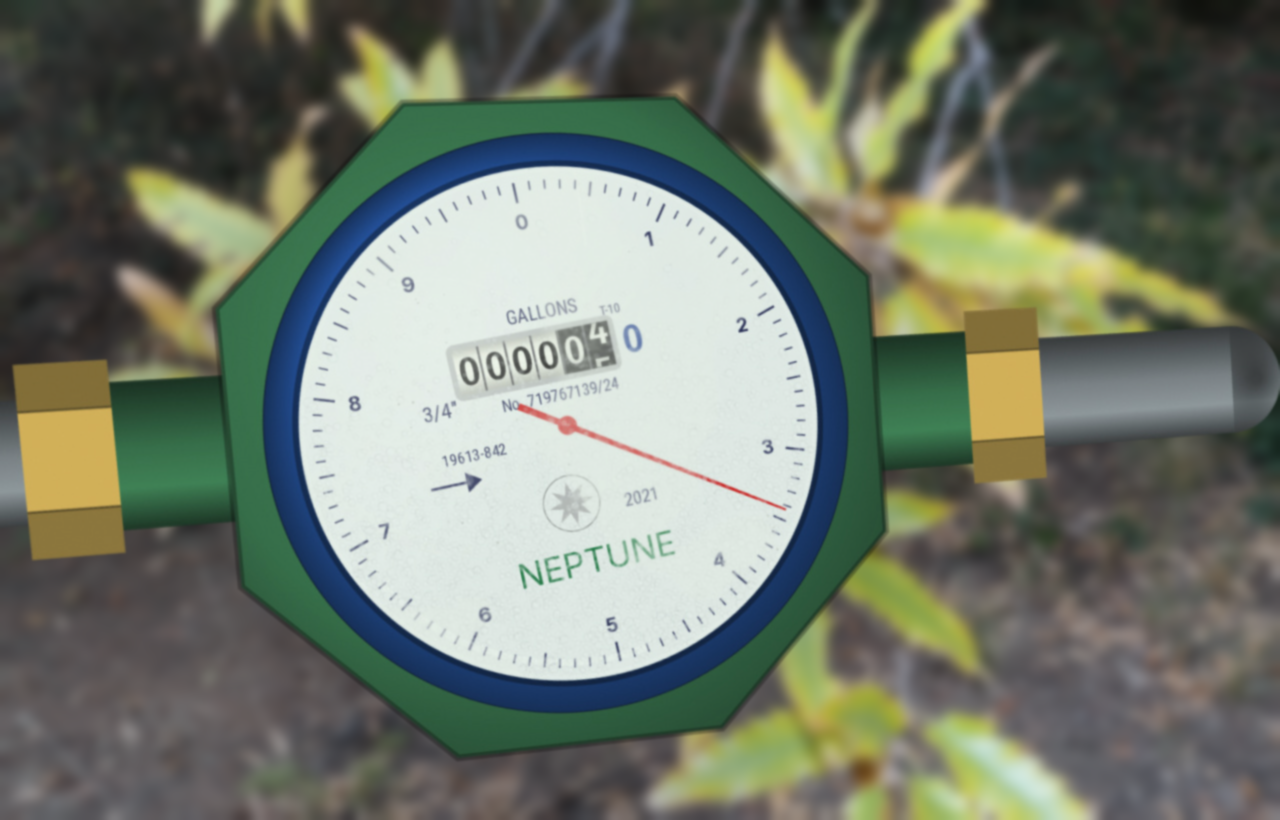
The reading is 43.4
